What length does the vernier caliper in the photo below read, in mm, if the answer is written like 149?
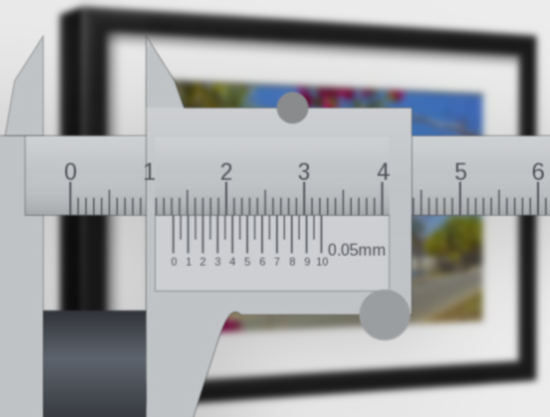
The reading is 13.2
